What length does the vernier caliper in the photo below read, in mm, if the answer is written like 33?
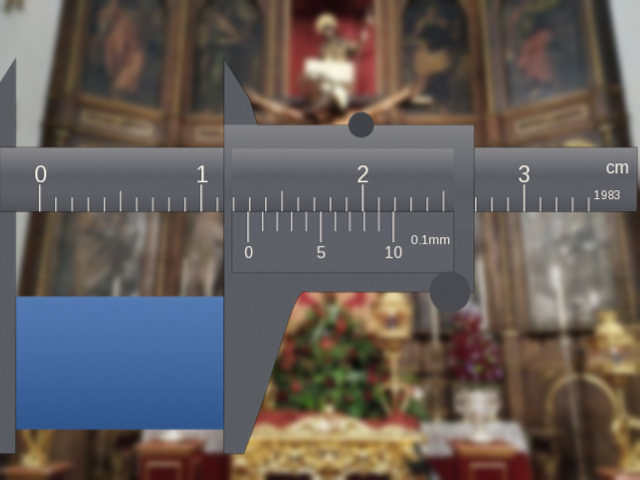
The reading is 12.9
